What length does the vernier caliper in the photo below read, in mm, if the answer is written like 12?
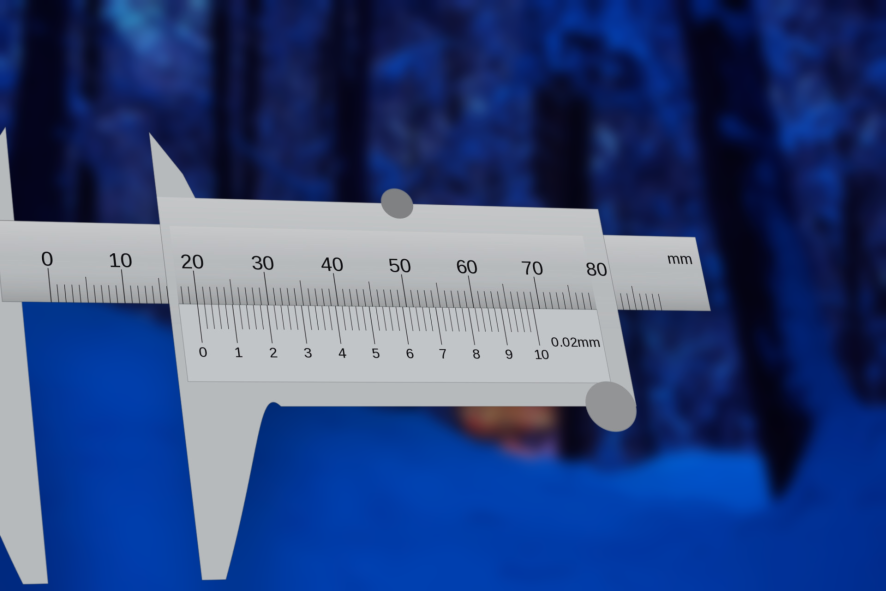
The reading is 20.0
